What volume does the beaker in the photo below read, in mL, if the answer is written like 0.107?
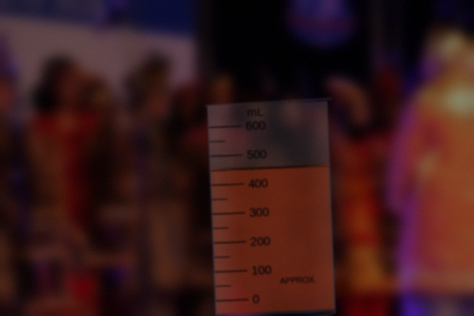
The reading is 450
